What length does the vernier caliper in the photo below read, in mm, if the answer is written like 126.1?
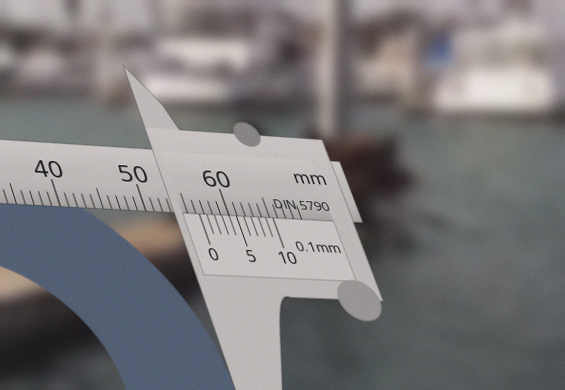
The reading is 56.4
